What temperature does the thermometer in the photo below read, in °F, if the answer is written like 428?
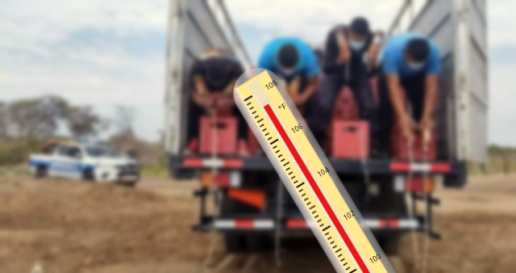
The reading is 107.4
